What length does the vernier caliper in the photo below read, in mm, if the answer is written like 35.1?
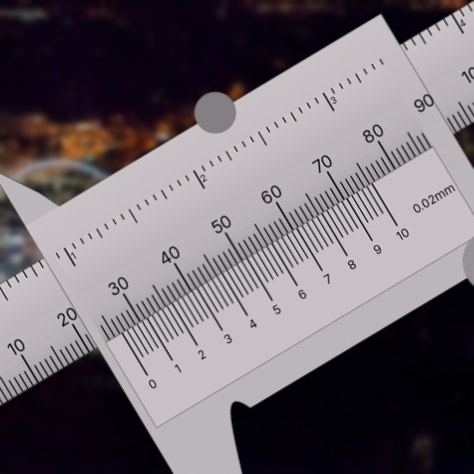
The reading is 26.4
